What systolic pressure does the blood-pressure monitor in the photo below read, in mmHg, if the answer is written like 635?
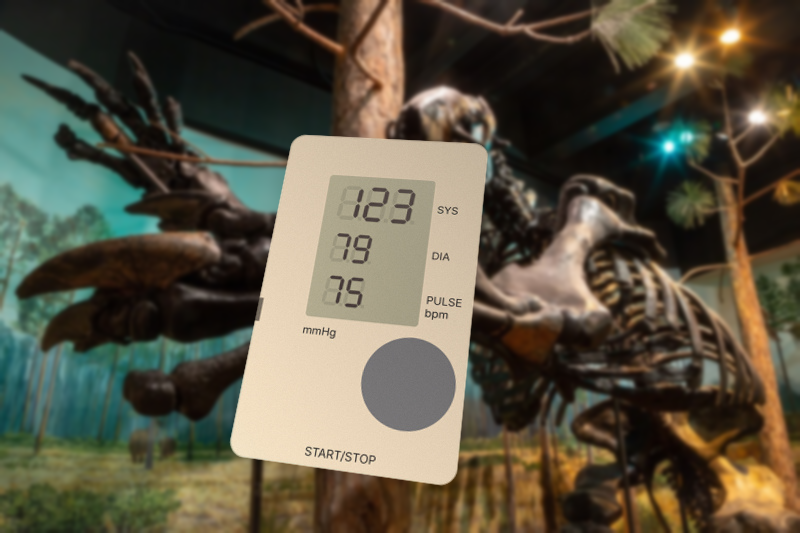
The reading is 123
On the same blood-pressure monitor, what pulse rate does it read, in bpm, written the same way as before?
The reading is 75
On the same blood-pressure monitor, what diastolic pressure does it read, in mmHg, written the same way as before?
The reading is 79
